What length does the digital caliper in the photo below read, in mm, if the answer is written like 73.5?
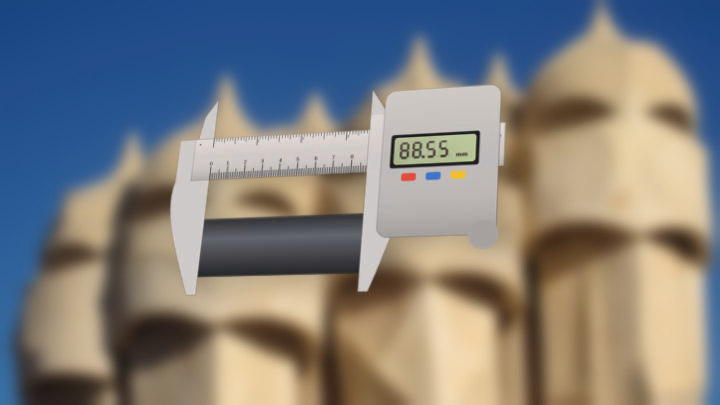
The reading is 88.55
